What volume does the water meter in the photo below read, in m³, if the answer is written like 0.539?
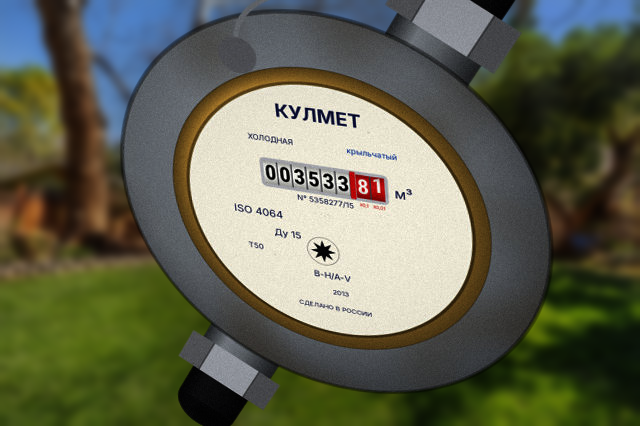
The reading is 3533.81
